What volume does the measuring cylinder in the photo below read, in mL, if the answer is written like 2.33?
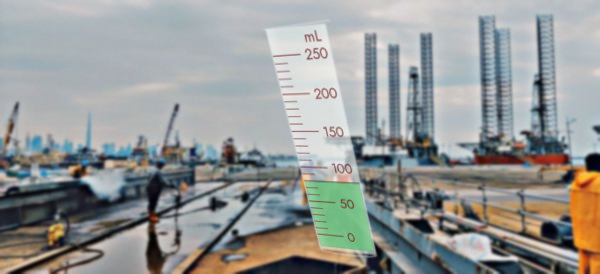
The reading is 80
